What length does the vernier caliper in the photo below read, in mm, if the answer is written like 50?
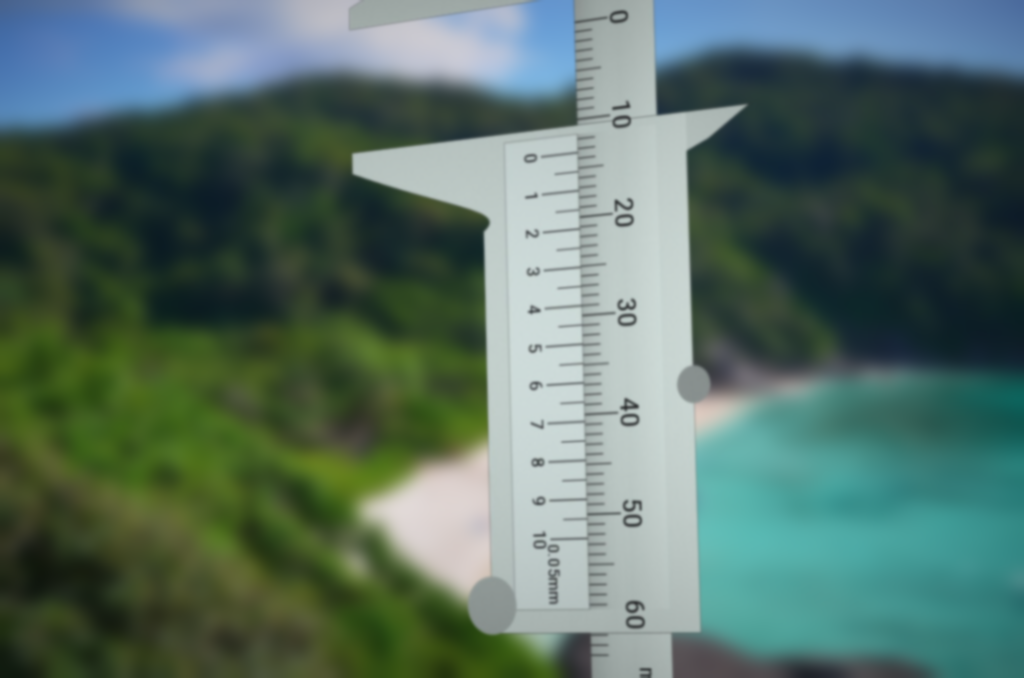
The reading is 13.4
